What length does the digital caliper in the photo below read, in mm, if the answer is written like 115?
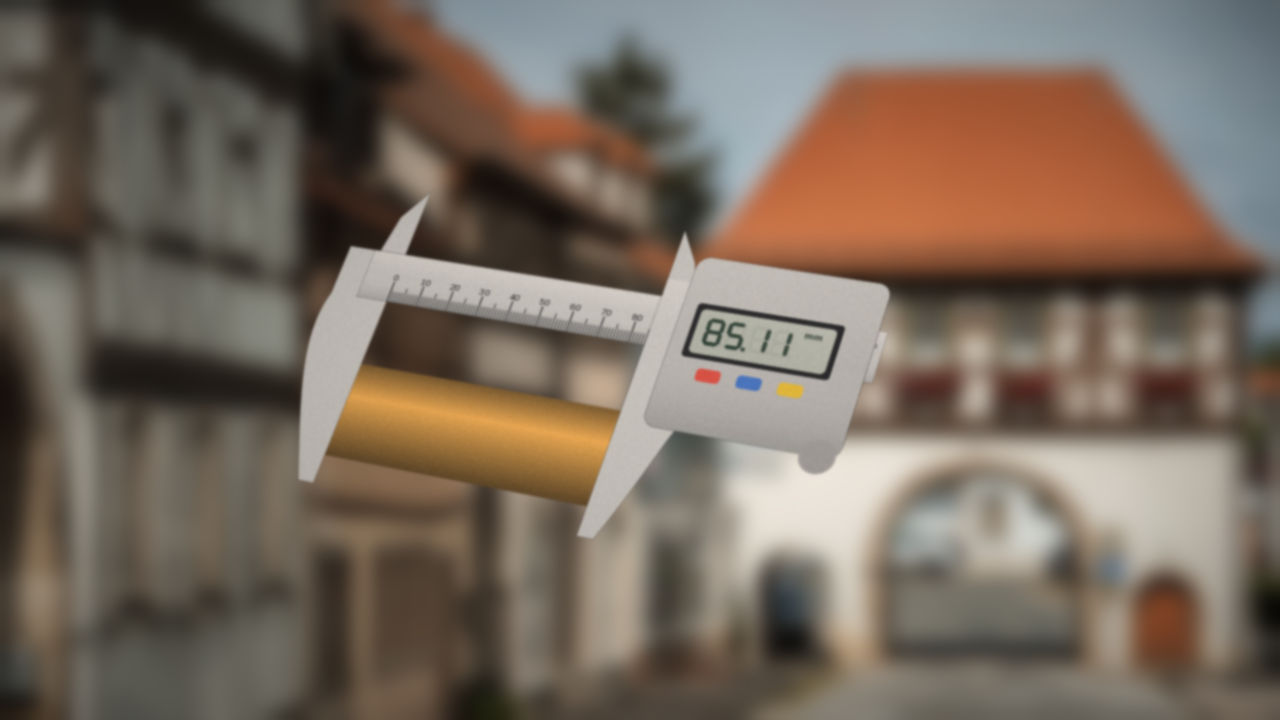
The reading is 85.11
